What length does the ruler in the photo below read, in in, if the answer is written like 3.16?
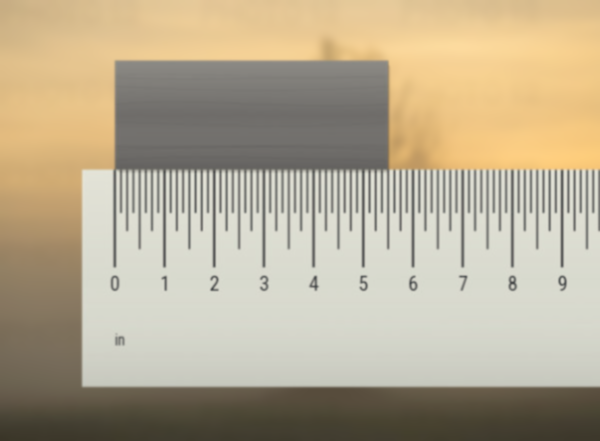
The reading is 5.5
